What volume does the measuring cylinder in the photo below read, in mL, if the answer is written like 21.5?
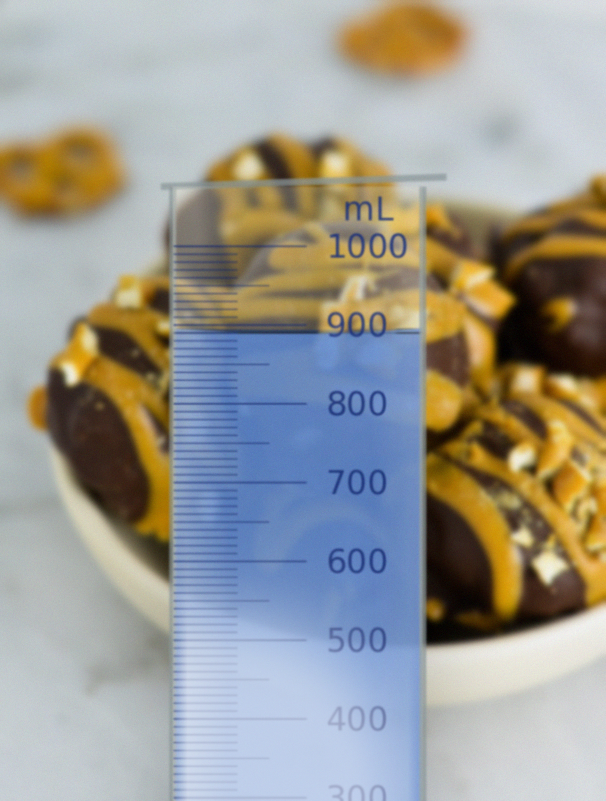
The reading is 890
